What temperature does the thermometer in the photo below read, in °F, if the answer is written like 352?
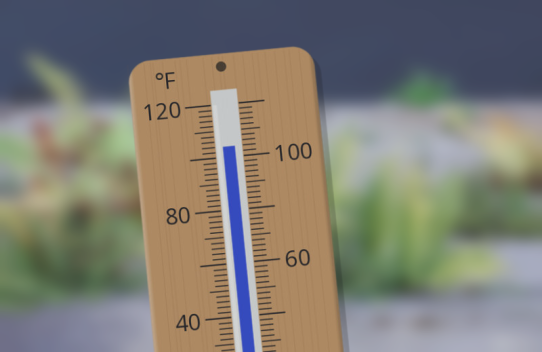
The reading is 104
